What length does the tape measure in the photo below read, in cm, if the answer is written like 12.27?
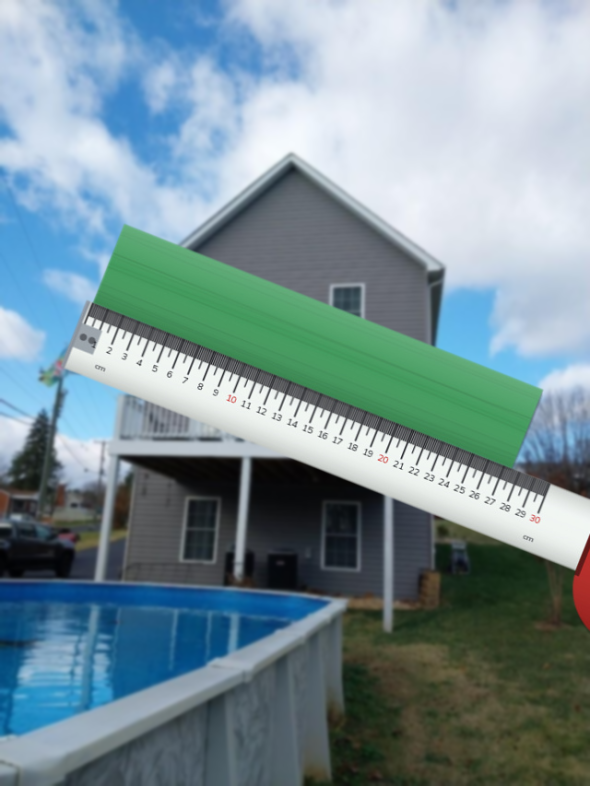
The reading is 27.5
